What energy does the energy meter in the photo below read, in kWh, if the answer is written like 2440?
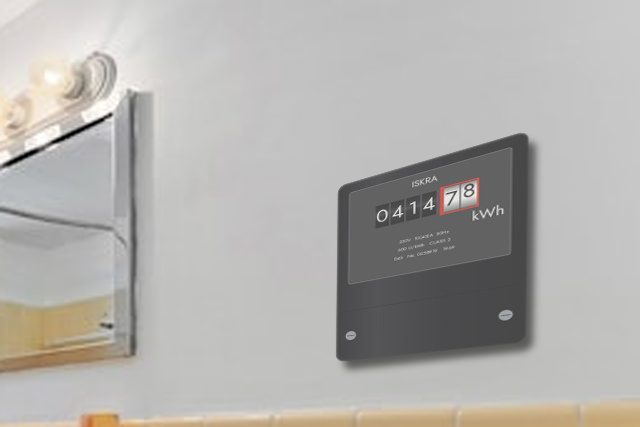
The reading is 414.78
